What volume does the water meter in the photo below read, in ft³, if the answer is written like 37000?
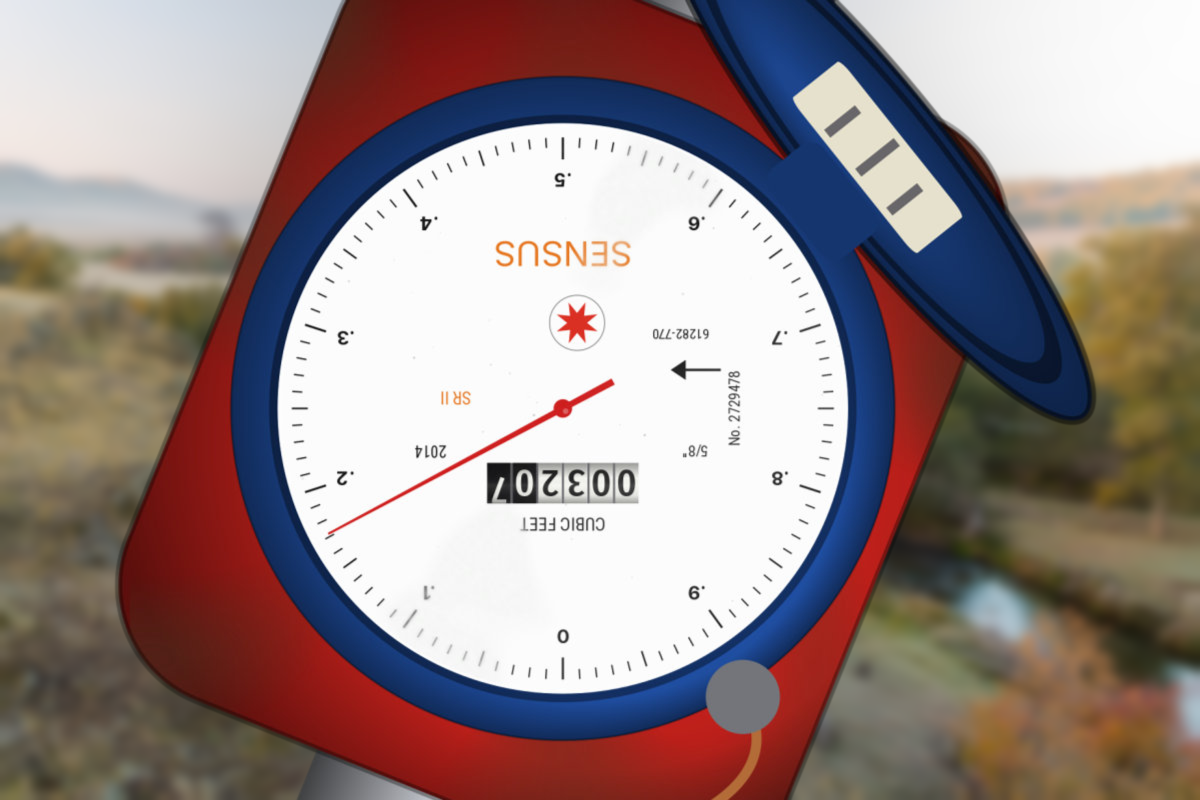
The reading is 3207.17
